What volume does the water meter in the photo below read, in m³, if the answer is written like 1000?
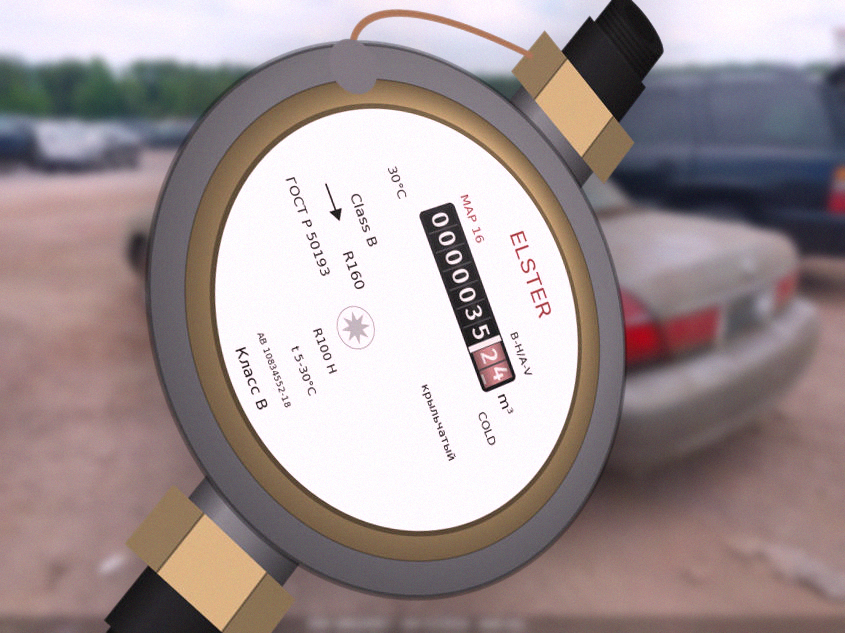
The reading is 35.24
